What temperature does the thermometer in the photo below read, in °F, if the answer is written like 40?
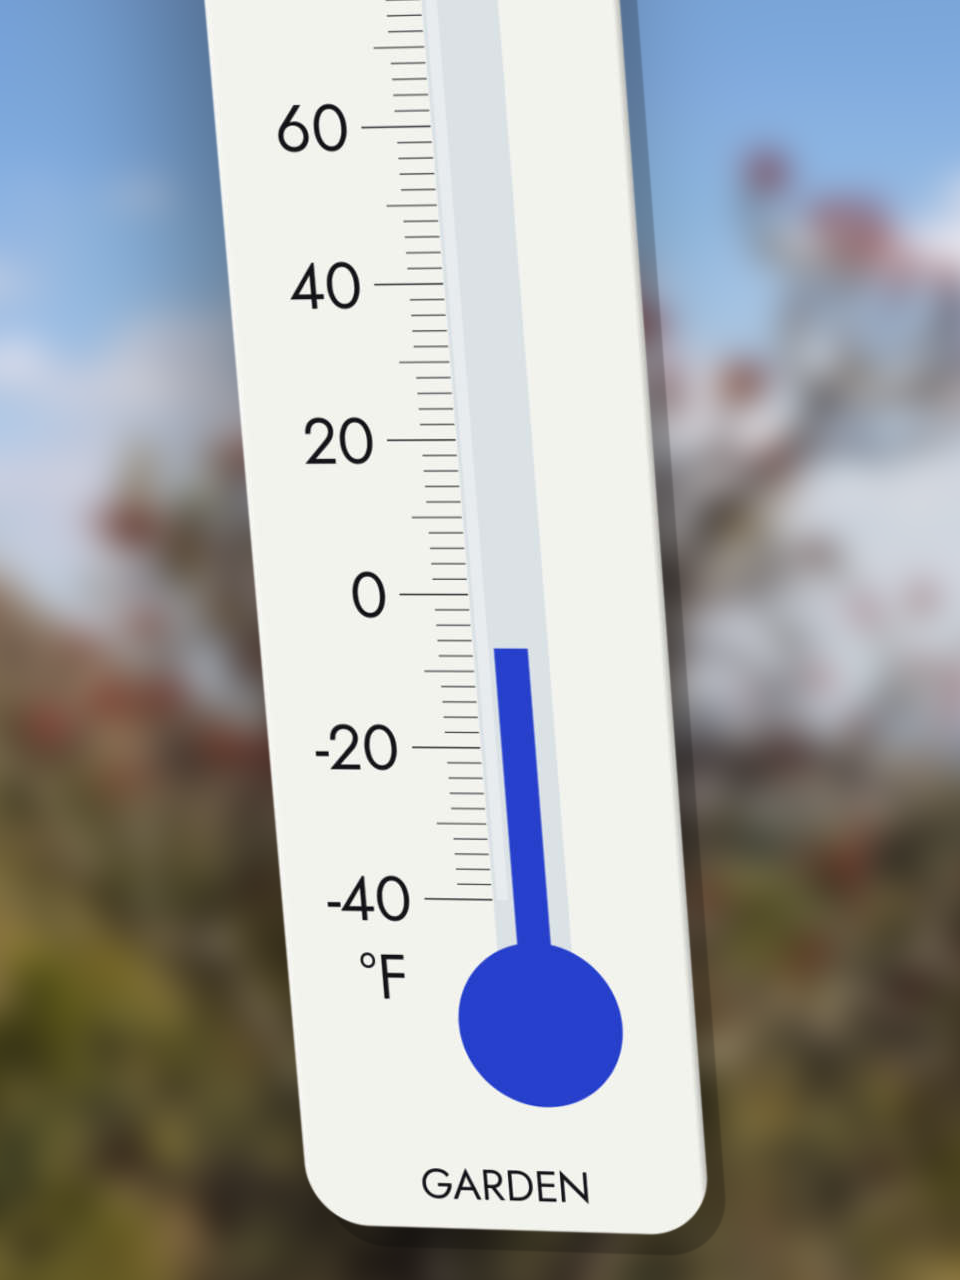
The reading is -7
